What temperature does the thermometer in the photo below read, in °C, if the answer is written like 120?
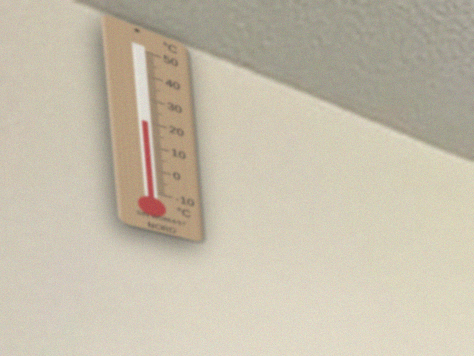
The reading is 20
